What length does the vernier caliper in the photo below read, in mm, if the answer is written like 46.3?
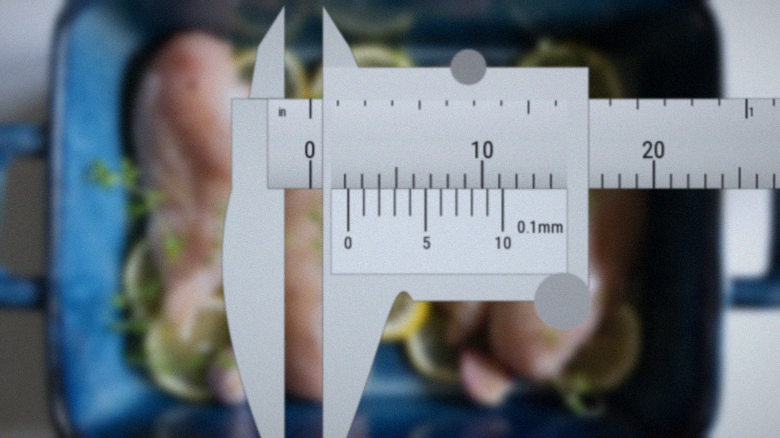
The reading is 2.2
